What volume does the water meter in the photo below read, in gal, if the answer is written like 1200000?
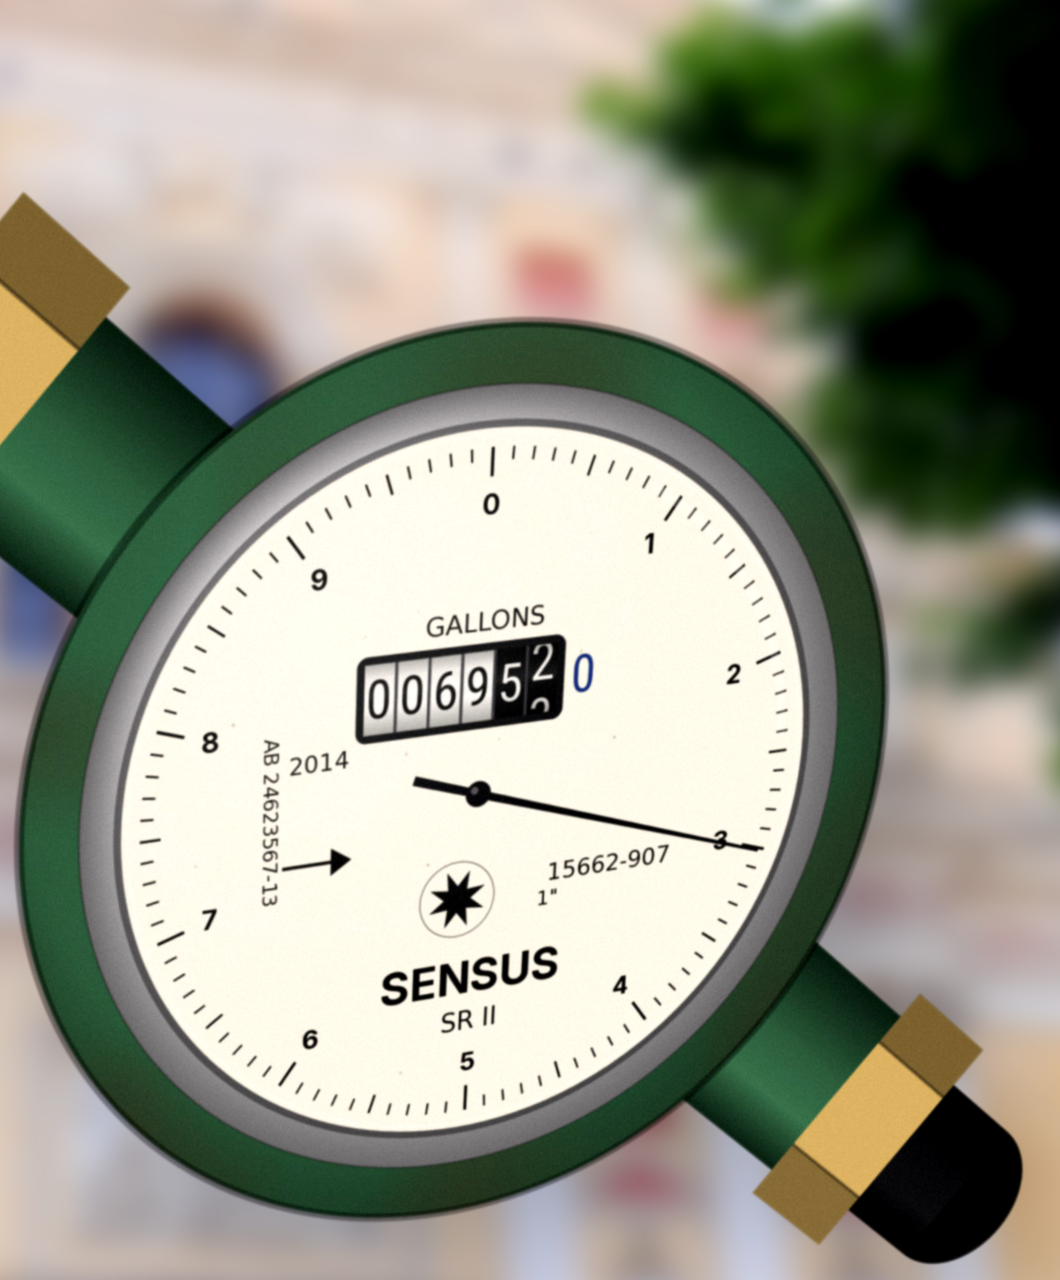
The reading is 69523.0
